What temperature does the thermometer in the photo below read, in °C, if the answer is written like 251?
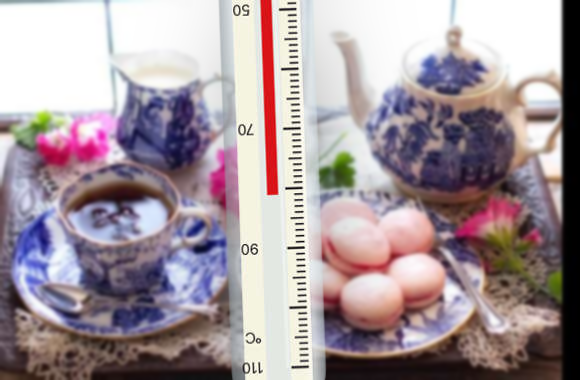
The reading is 81
